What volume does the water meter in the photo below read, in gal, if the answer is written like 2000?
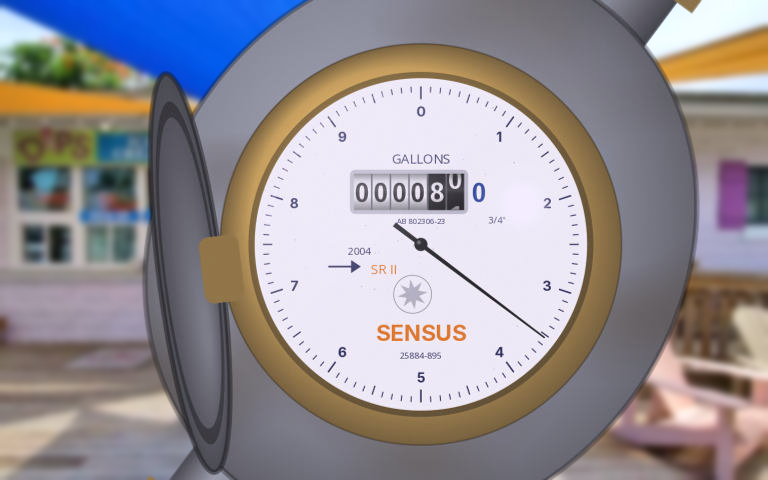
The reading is 803.5
